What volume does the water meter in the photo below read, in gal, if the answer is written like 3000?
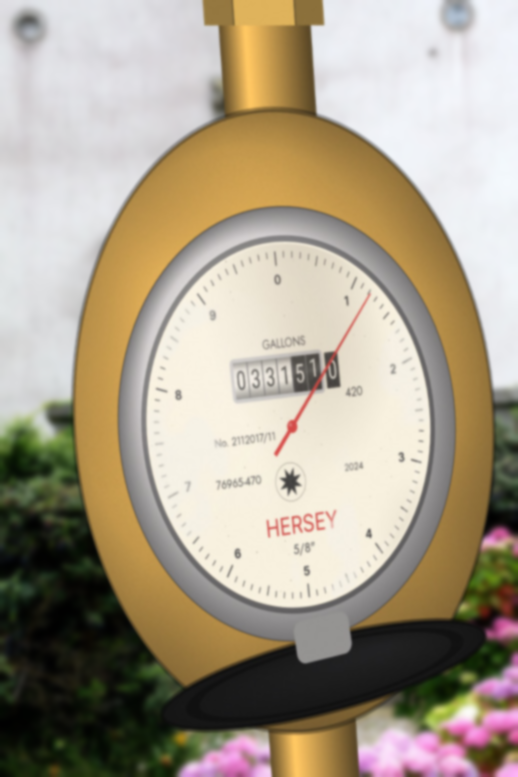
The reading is 331511.2
